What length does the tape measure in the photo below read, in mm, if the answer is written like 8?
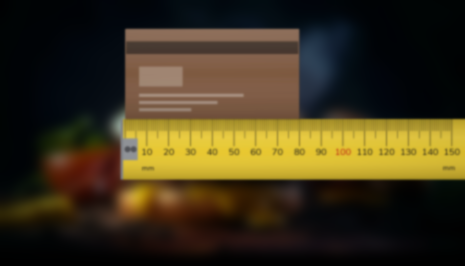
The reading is 80
